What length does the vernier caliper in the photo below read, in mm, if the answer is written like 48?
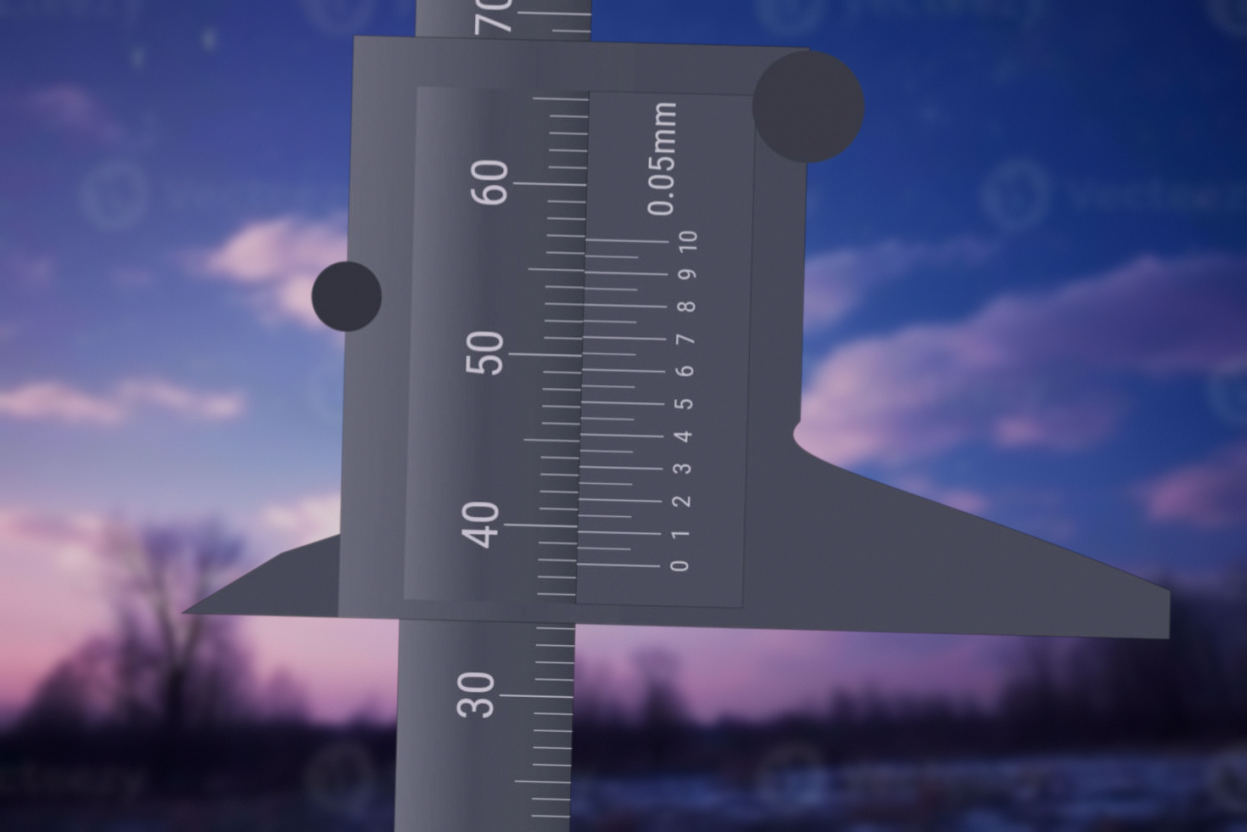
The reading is 37.8
